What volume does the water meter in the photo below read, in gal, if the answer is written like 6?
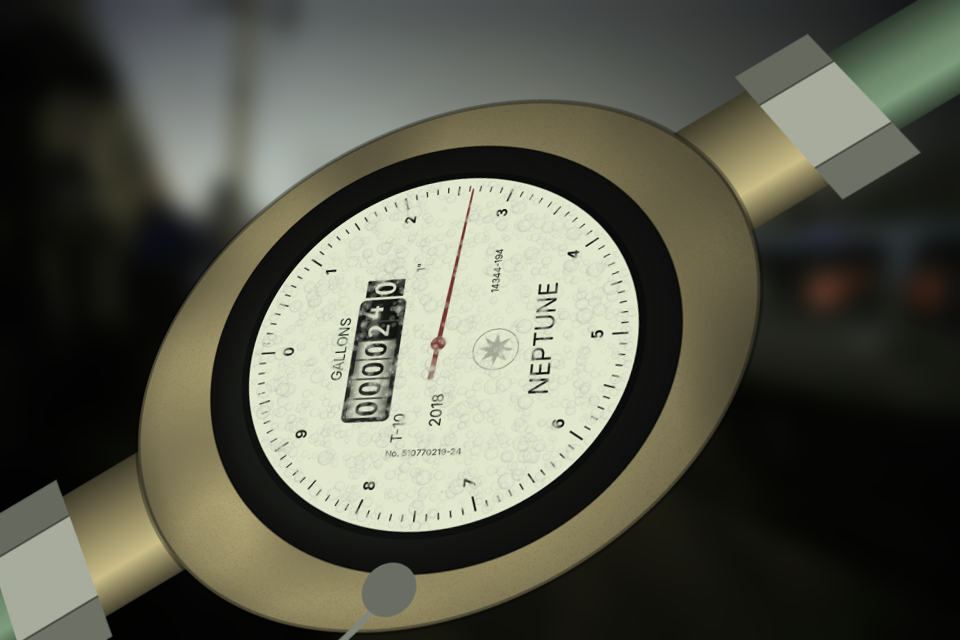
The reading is 242.6
